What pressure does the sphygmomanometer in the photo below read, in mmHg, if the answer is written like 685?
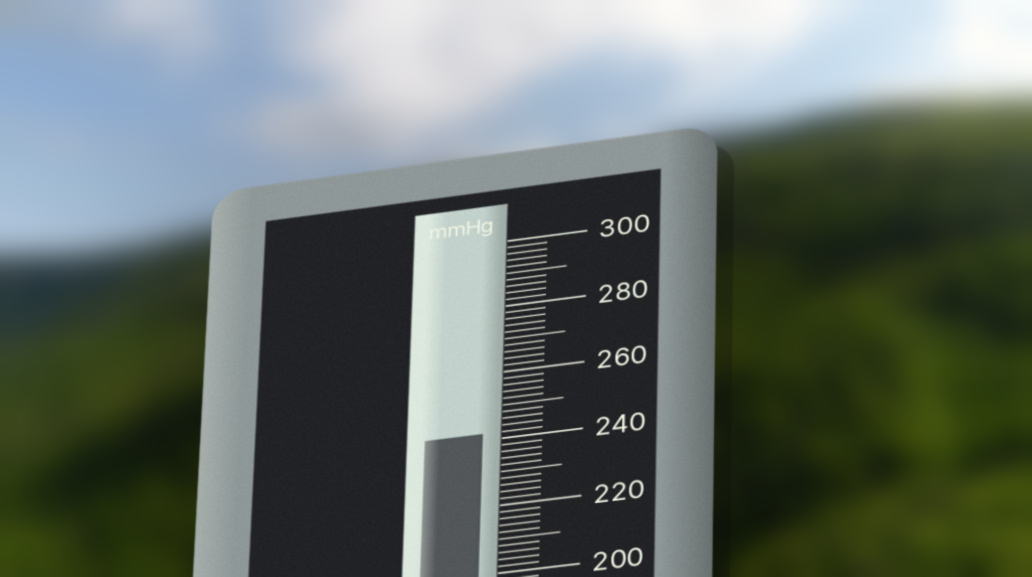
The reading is 242
